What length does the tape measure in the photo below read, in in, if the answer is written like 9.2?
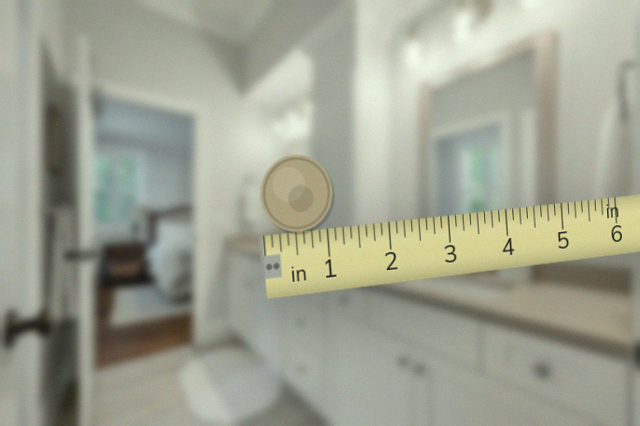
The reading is 1.125
